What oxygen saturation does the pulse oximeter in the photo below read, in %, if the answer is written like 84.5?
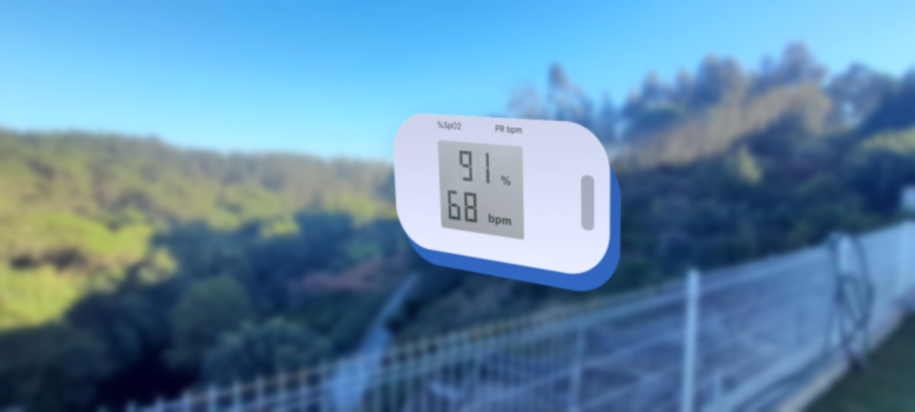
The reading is 91
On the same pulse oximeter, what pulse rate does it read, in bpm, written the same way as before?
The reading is 68
